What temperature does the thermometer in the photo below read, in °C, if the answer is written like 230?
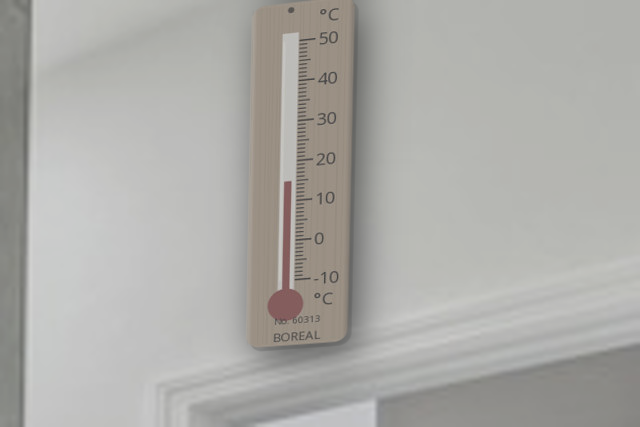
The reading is 15
